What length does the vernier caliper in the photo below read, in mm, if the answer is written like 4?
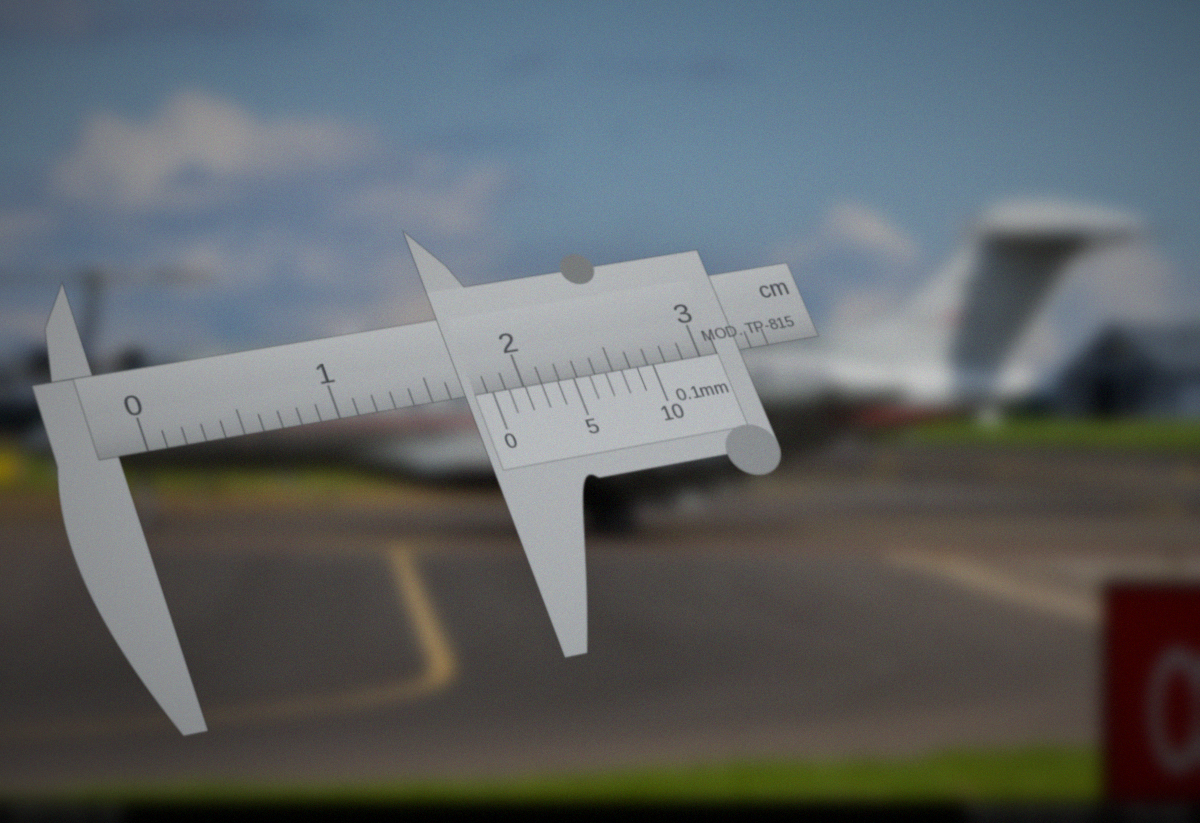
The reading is 18.3
